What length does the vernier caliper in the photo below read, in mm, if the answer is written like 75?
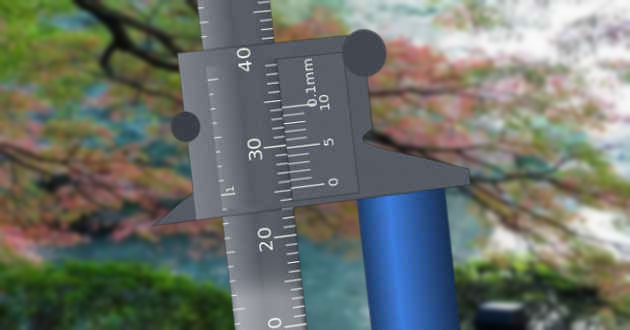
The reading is 25.2
